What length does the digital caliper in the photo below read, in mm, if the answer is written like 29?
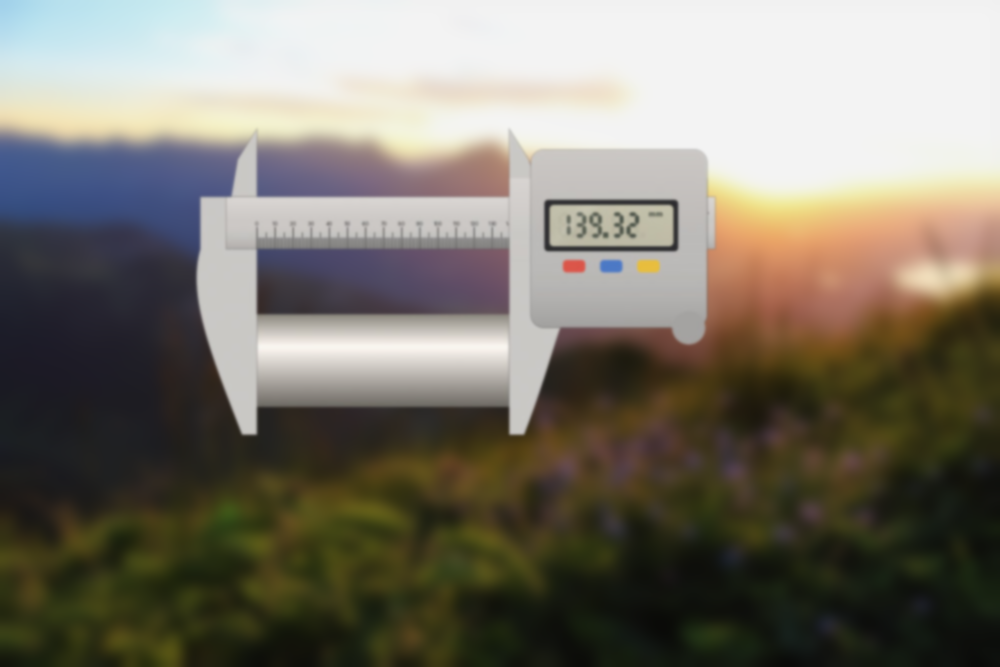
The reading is 139.32
